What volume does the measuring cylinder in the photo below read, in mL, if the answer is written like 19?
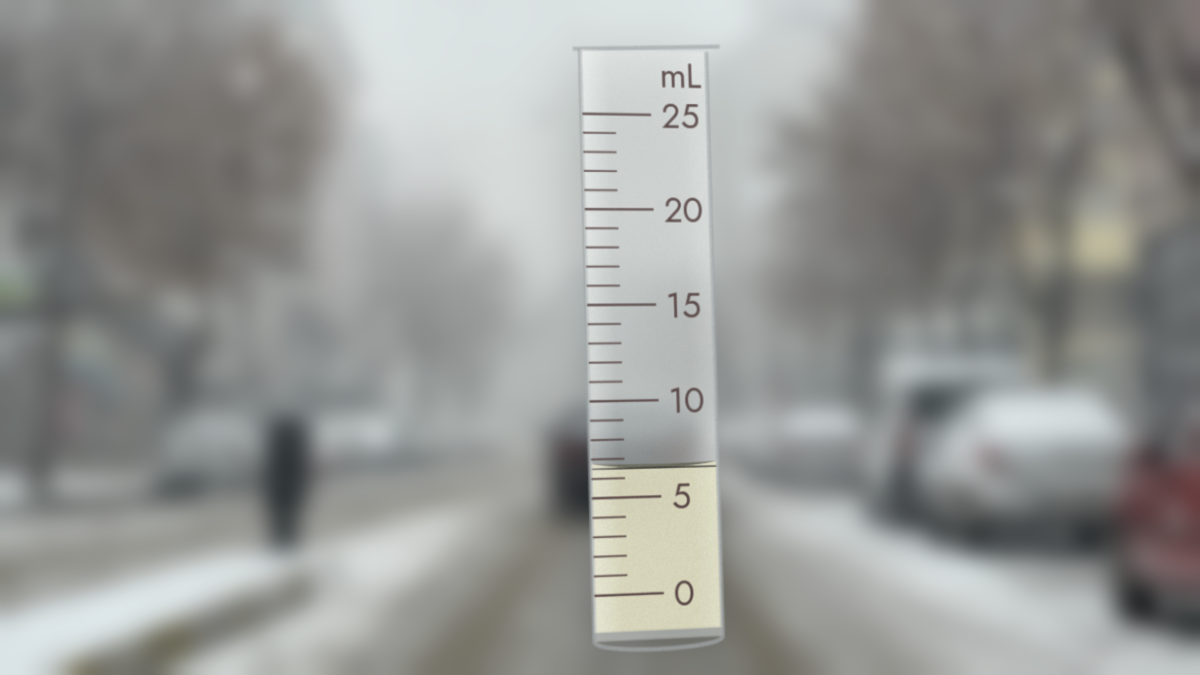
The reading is 6.5
